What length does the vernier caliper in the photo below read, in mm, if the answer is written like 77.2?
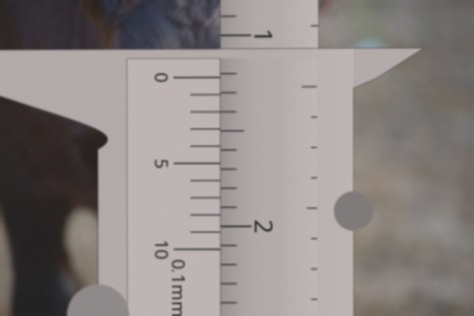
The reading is 12.2
